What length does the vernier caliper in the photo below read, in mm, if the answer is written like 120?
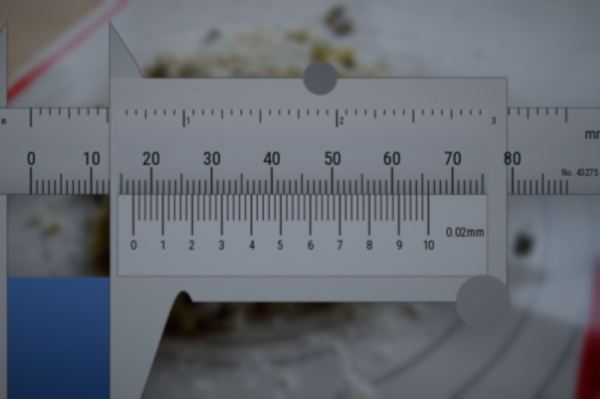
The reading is 17.0
